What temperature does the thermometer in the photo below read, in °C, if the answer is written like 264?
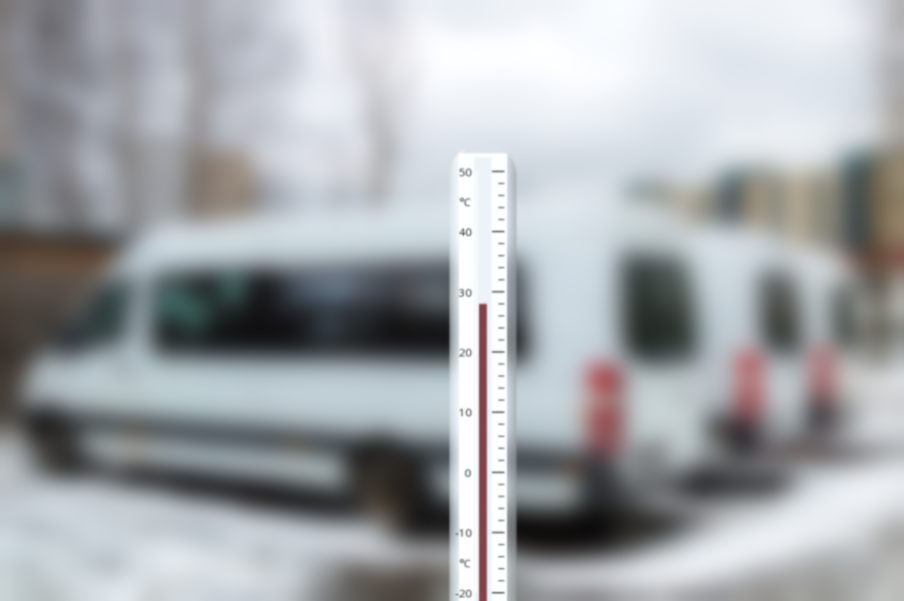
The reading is 28
